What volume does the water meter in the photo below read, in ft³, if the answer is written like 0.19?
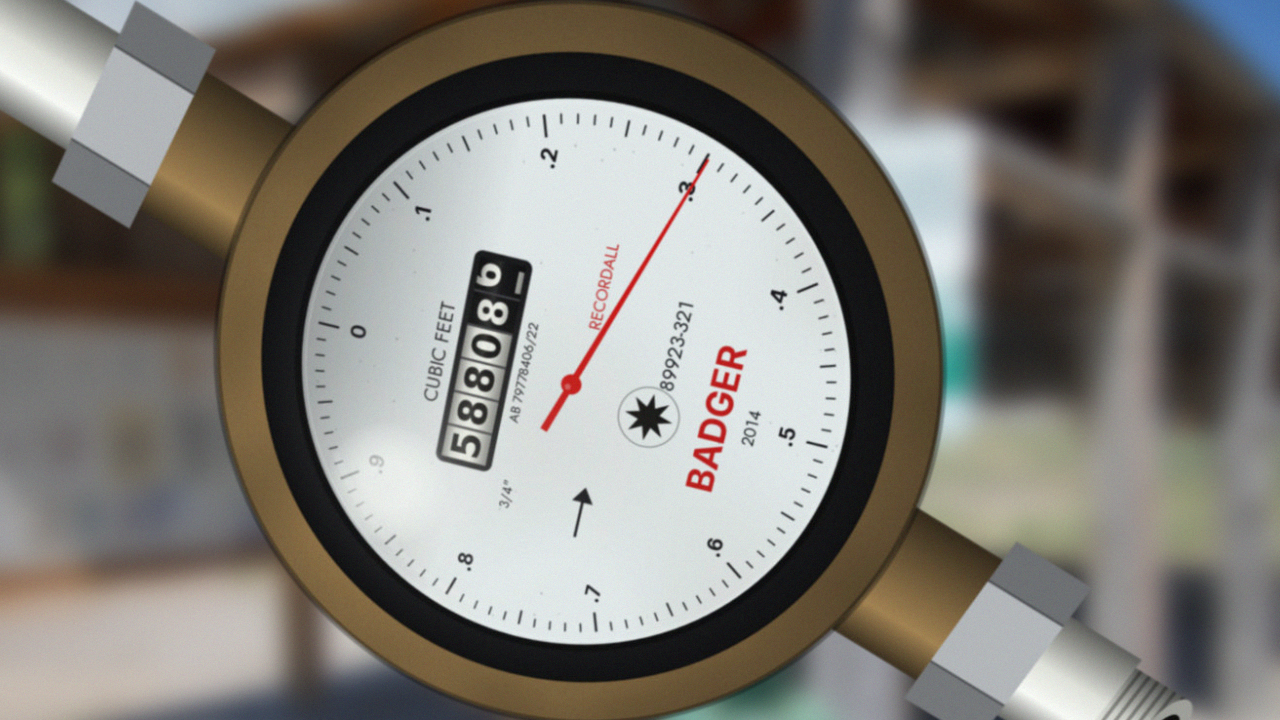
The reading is 588086.30
